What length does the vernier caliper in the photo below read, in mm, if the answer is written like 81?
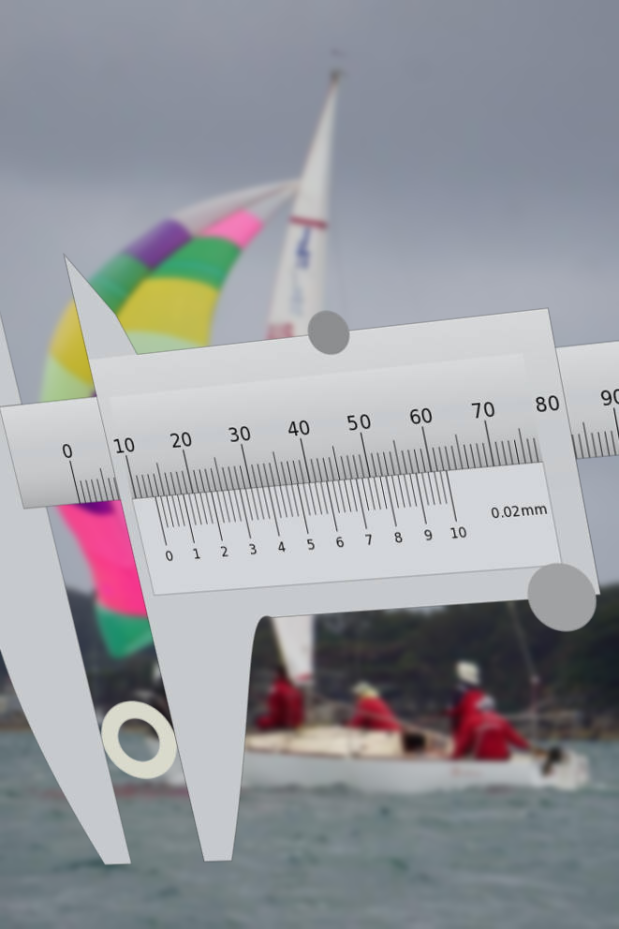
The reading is 13.4
